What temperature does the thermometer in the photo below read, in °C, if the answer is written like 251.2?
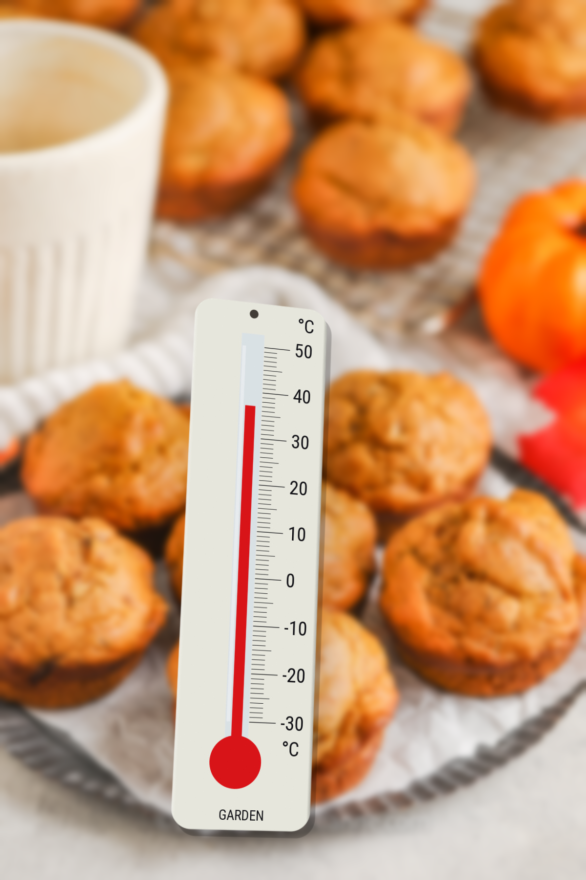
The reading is 37
